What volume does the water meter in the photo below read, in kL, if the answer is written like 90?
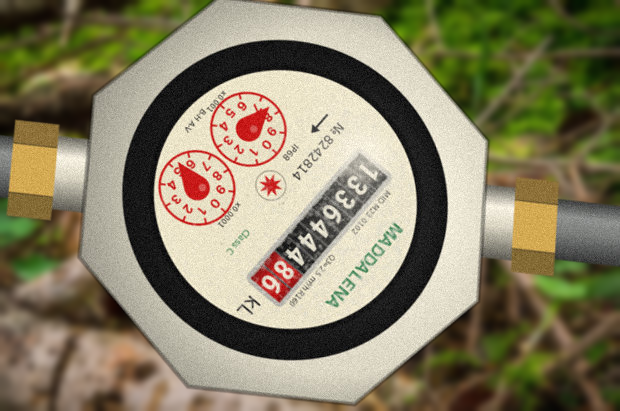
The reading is 1336444.8675
